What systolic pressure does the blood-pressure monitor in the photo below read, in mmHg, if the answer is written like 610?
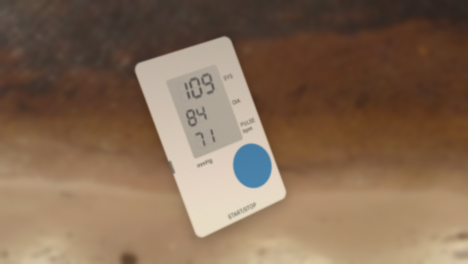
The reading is 109
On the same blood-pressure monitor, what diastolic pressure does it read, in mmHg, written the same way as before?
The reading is 84
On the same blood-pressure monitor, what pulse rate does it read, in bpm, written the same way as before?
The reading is 71
